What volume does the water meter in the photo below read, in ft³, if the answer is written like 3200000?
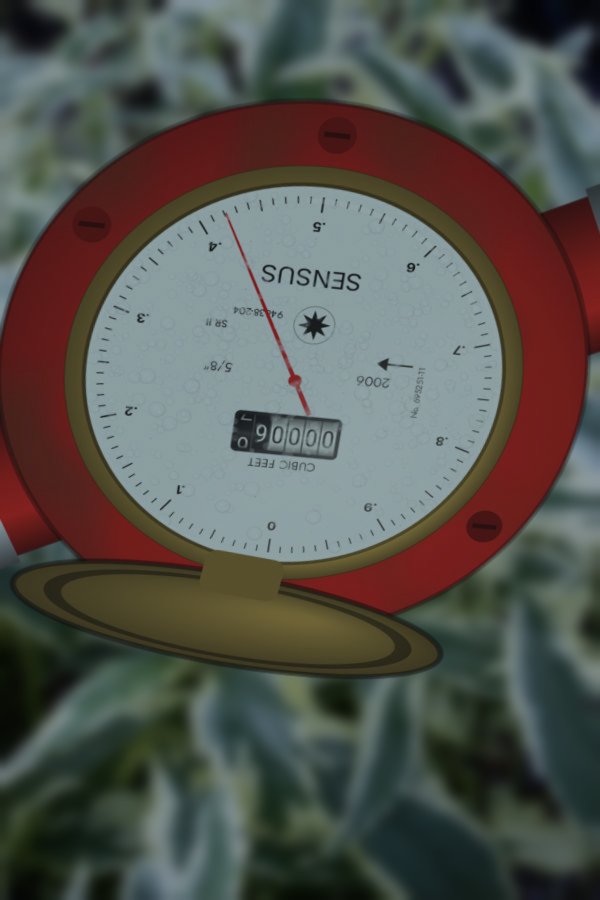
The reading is 66.42
